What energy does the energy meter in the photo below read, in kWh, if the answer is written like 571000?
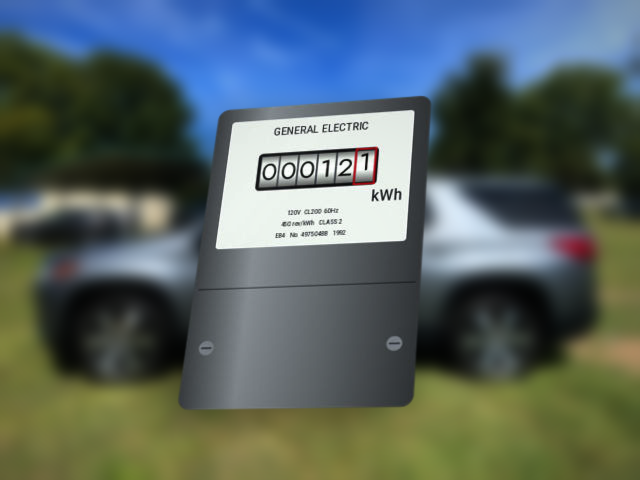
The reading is 12.1
